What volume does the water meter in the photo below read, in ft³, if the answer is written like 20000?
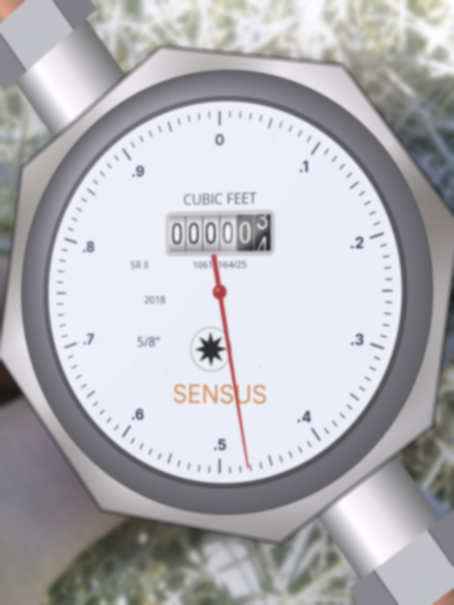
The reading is 3.47
